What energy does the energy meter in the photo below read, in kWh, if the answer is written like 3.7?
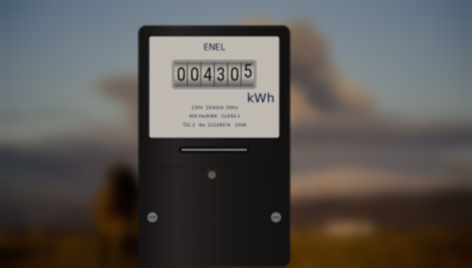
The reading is 4305
